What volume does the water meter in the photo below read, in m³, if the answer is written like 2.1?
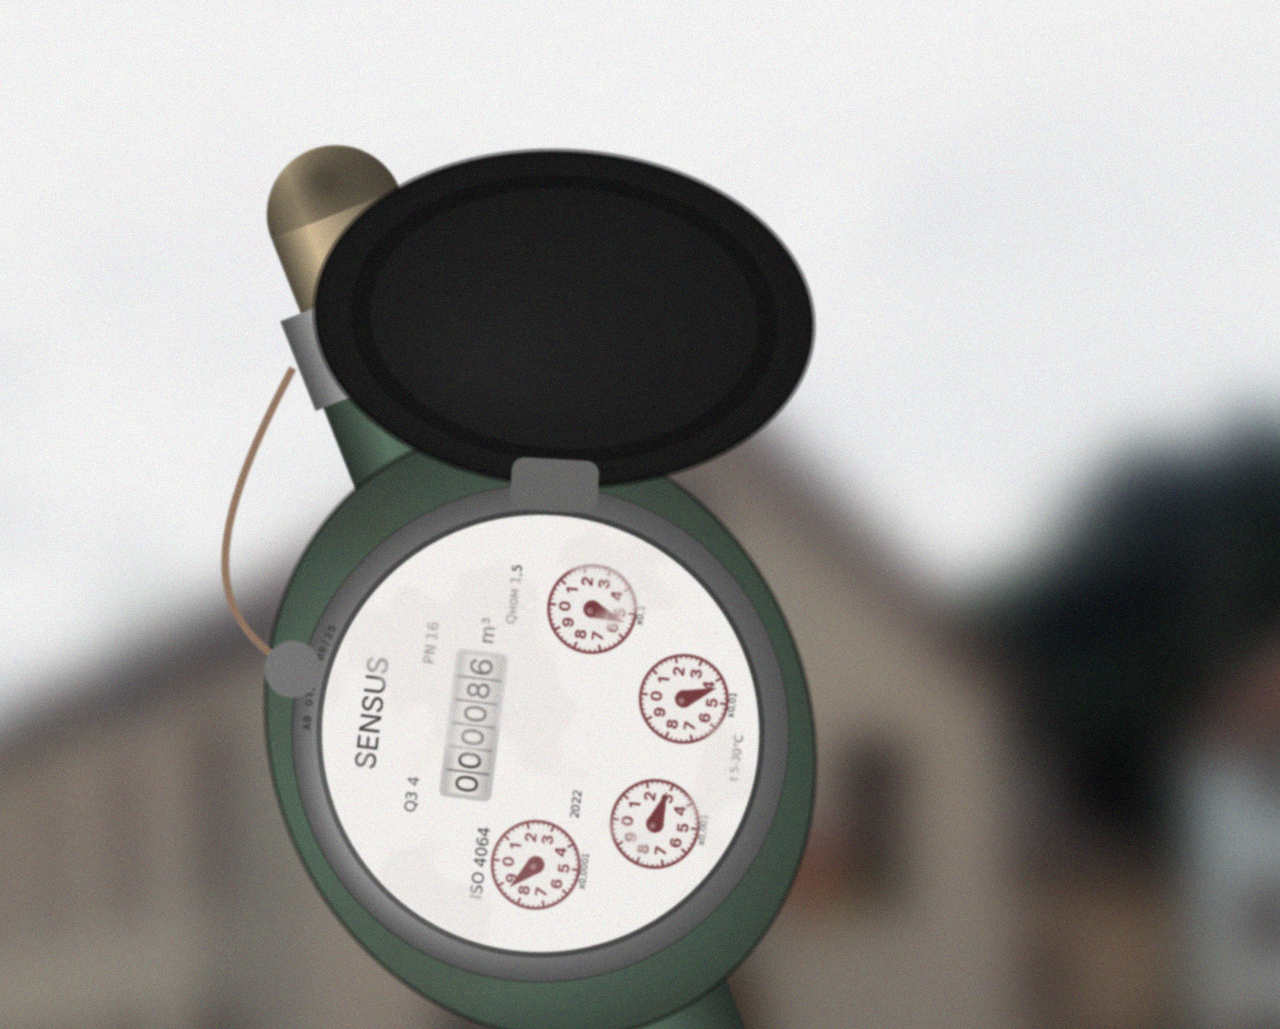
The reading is 86.5428
